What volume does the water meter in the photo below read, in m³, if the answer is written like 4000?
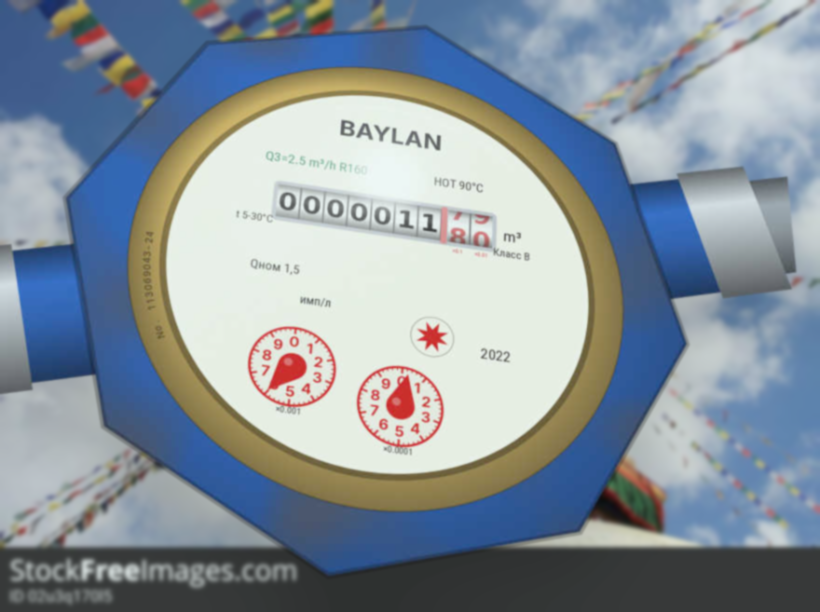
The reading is 11.7960
